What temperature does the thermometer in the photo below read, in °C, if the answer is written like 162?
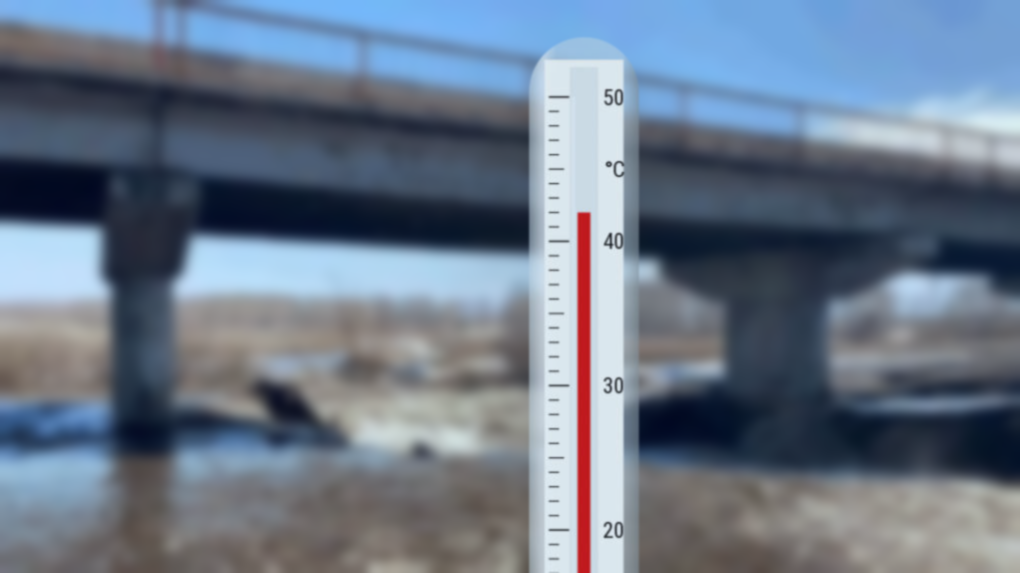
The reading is 42
